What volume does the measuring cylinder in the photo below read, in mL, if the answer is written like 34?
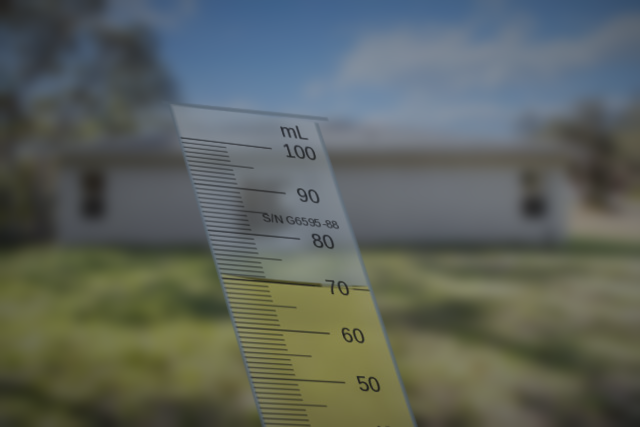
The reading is 70
